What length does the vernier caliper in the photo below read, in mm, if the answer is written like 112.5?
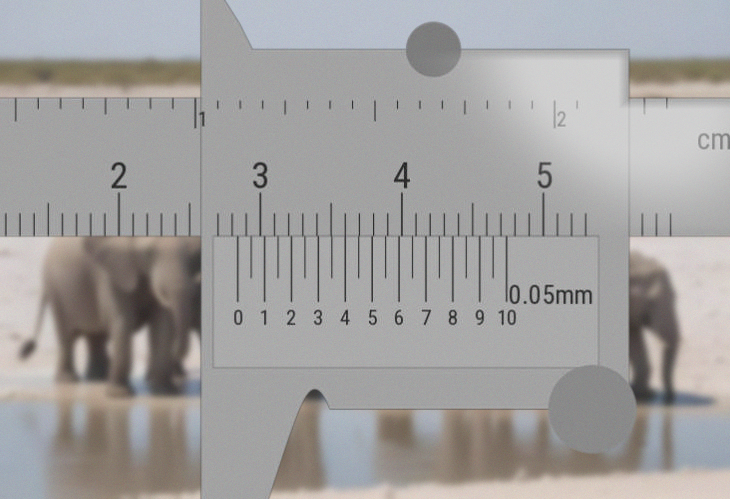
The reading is 28.4
